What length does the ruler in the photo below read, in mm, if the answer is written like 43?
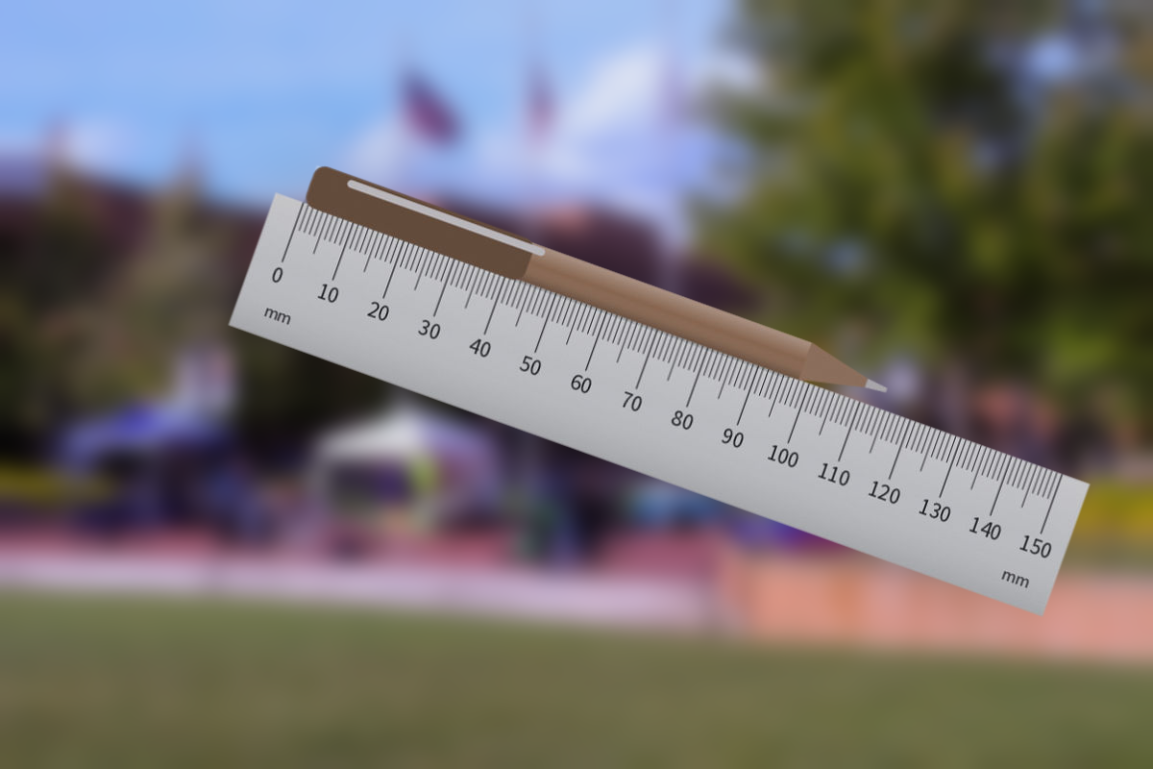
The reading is 114
